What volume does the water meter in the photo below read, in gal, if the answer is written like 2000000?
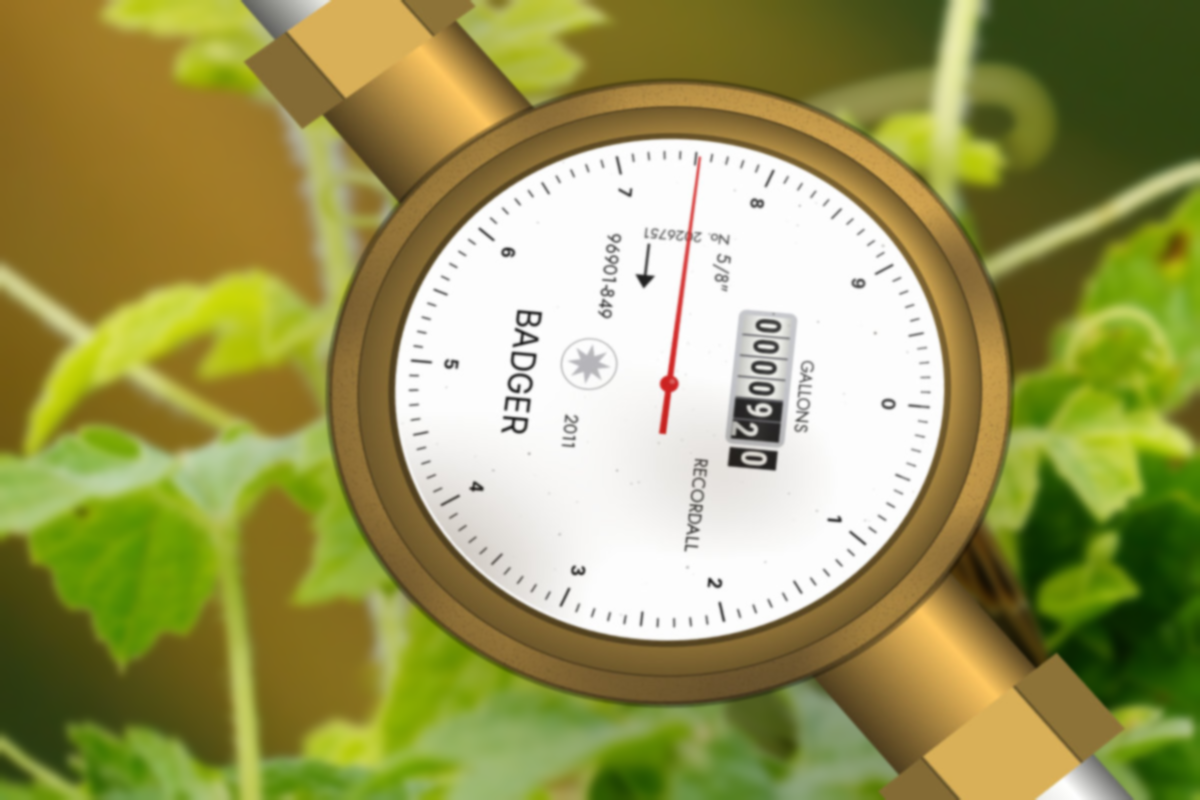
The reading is 917.5
